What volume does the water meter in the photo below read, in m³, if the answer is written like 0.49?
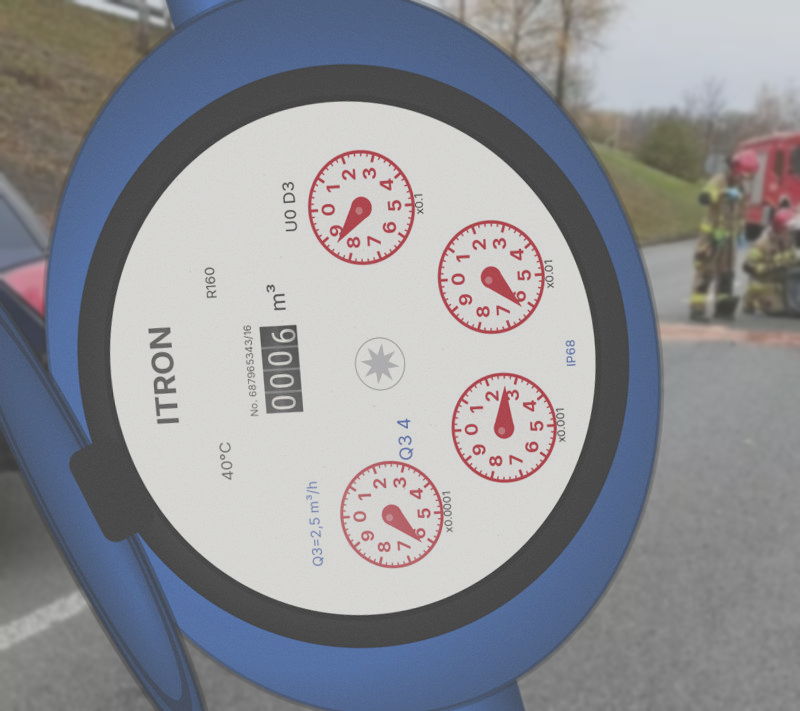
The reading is 5.8626
